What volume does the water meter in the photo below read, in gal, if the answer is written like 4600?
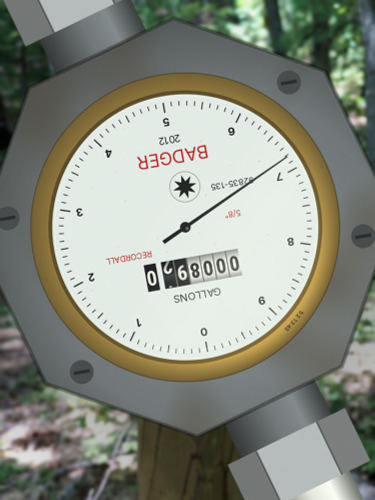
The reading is 8916.8
